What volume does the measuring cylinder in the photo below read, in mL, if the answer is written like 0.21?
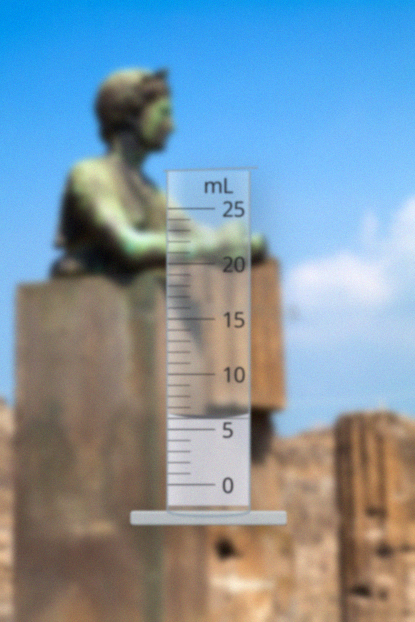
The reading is 6
